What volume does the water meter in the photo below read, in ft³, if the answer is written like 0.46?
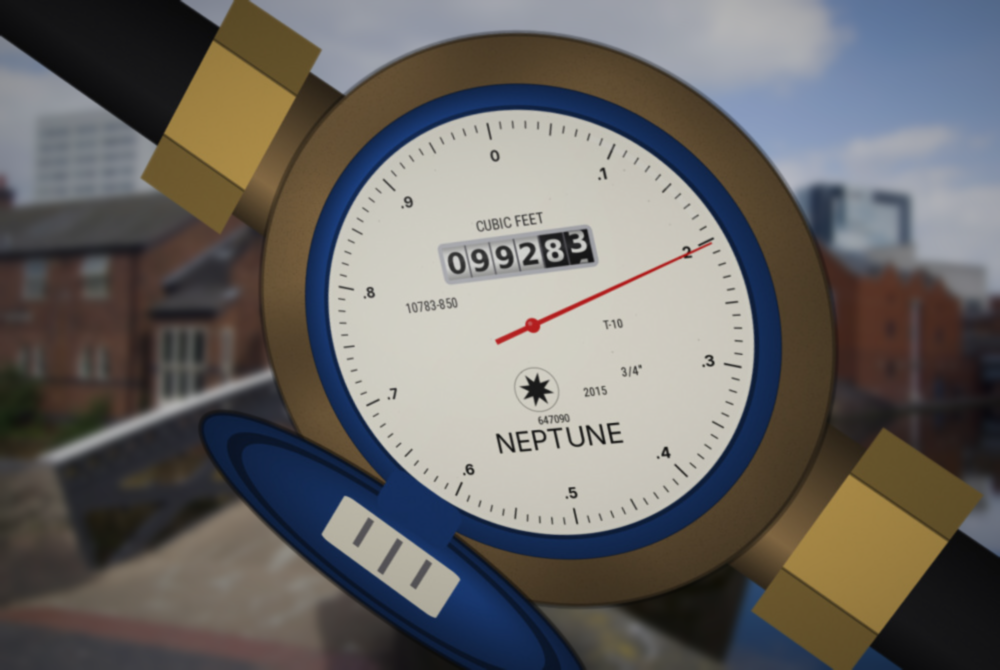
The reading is 99283.20
